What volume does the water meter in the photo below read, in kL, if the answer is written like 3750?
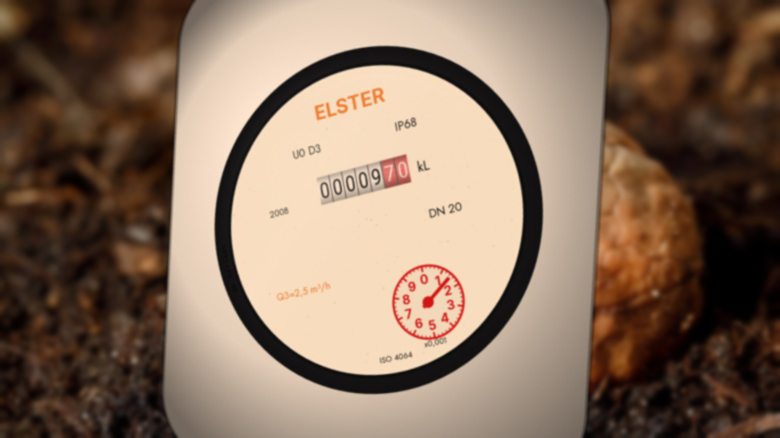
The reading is 9.701
